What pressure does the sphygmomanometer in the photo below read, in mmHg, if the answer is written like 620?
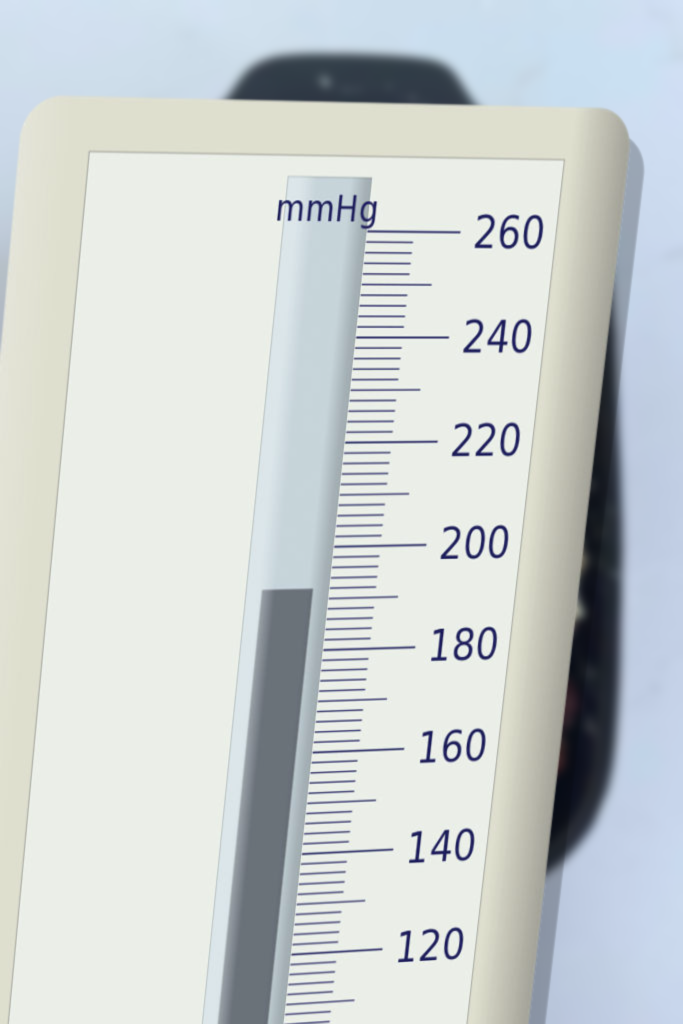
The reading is 192
